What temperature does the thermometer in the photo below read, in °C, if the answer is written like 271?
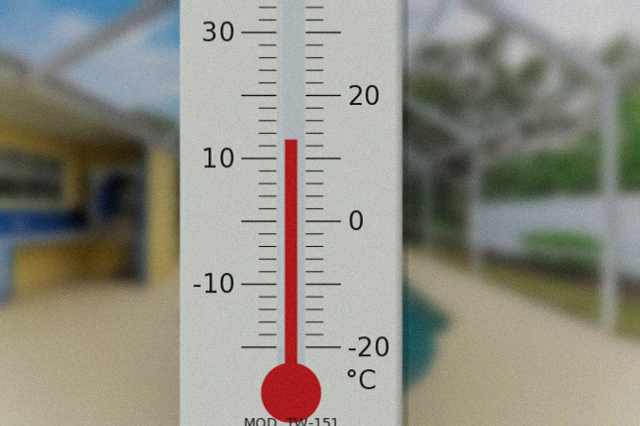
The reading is 13
